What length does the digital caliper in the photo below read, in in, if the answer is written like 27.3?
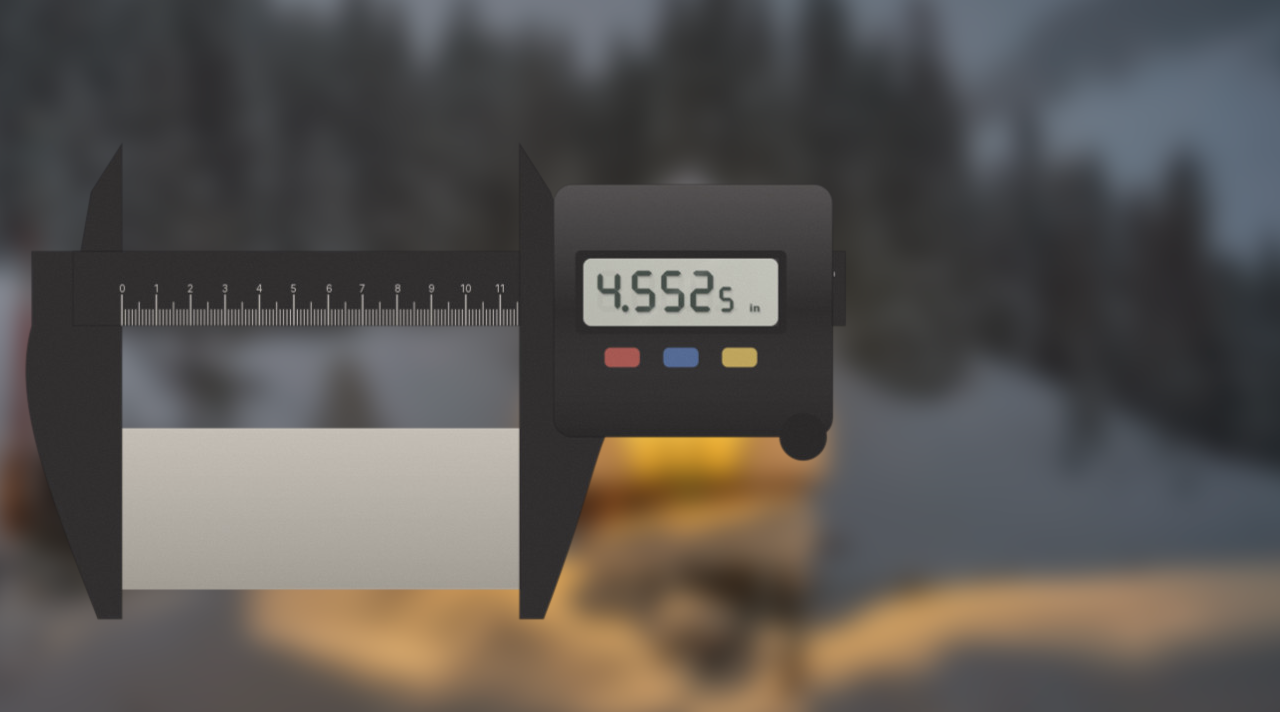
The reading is 4.5525
